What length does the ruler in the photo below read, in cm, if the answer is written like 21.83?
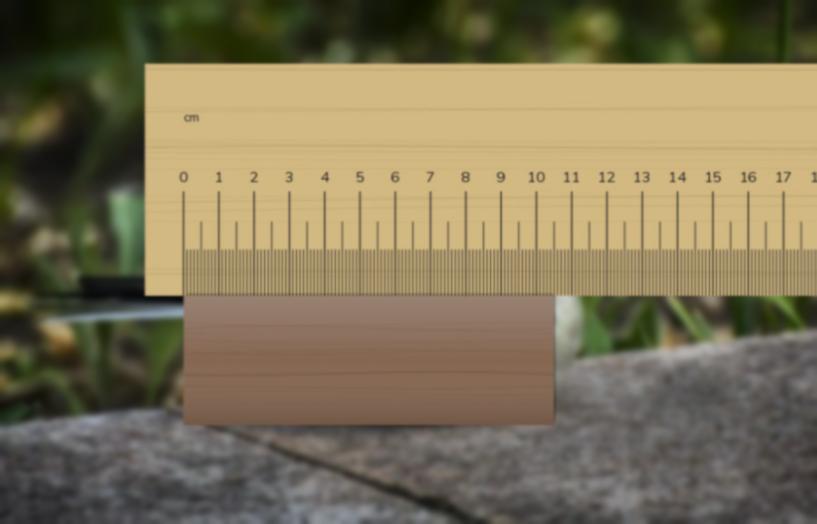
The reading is 10.5
